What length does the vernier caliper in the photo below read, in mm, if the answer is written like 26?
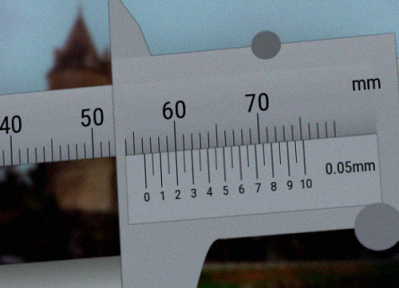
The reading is 56.2
